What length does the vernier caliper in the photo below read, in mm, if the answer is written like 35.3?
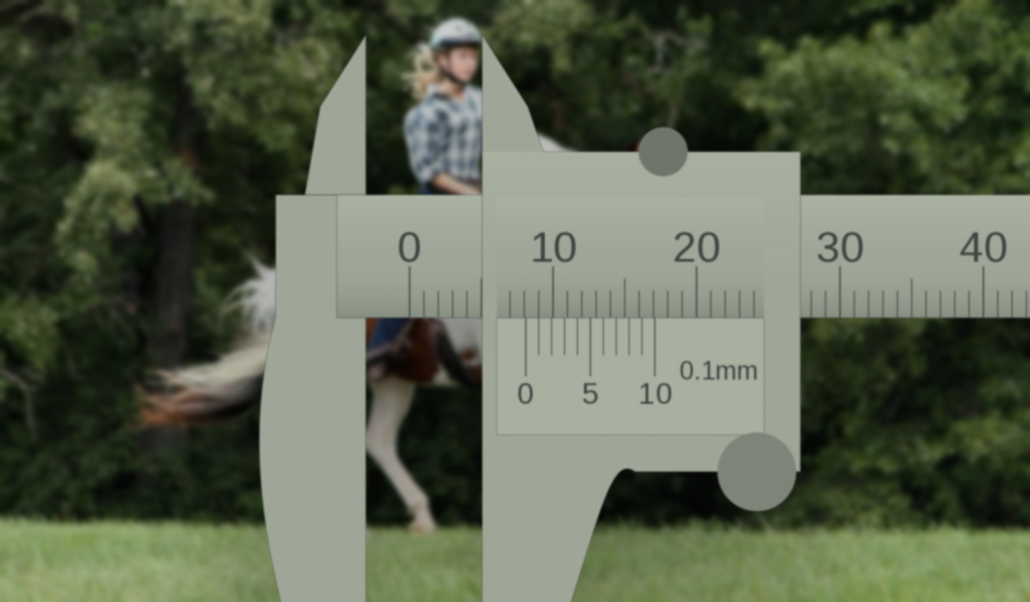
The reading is 8.1
